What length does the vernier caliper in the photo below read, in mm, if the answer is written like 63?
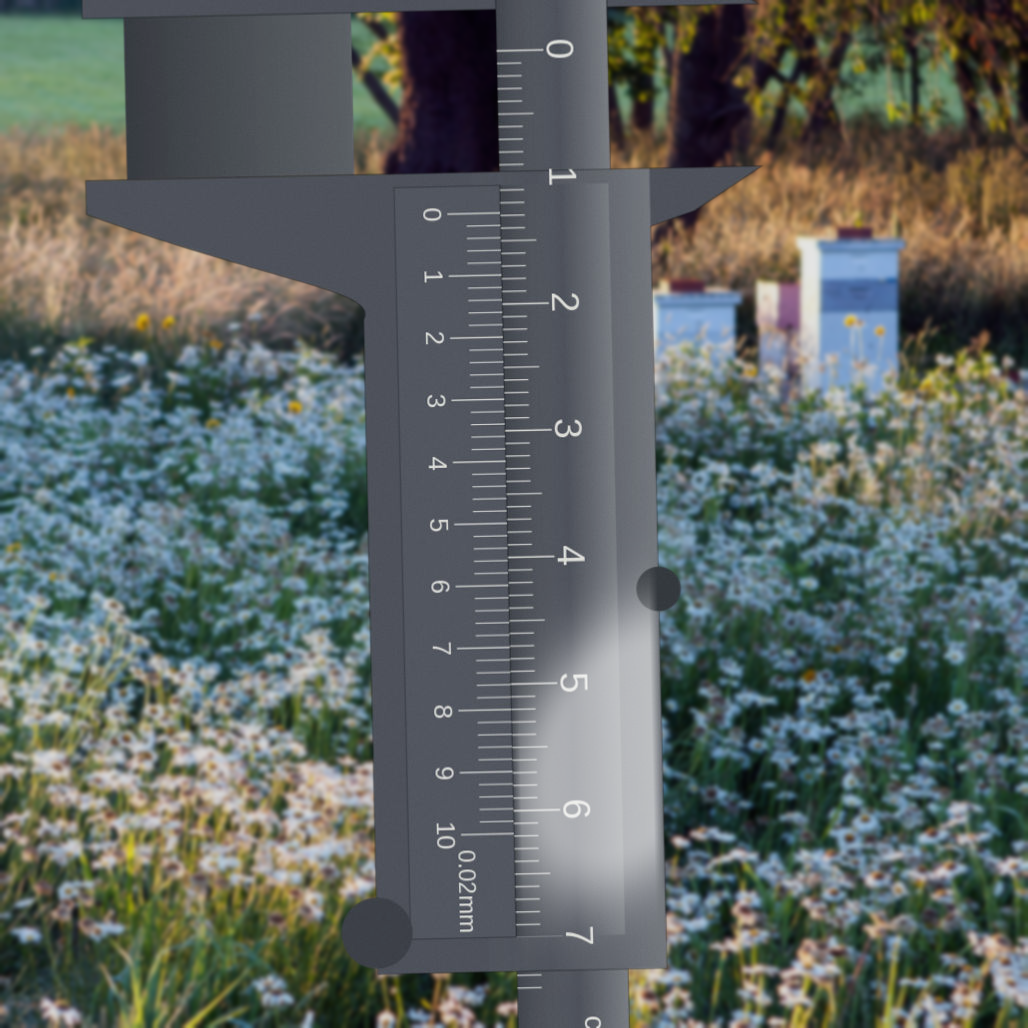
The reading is 12.8
